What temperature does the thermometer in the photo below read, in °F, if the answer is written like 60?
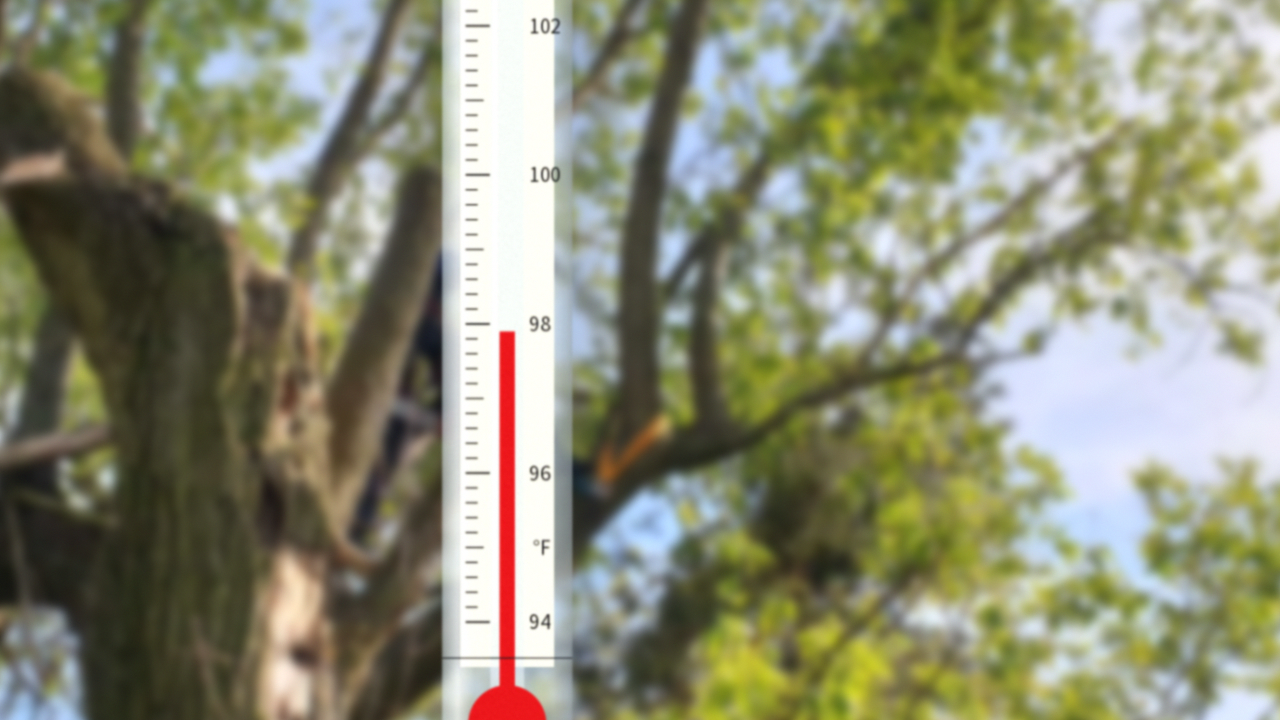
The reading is 97.9
